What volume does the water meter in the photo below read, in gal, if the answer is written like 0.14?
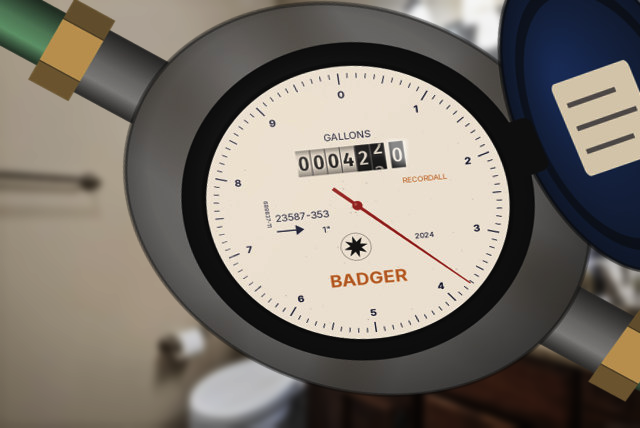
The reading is 4223.7
